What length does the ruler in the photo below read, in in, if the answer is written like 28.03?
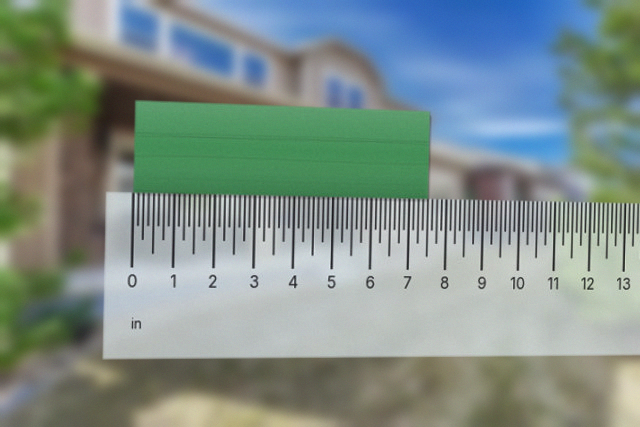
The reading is 7.5
